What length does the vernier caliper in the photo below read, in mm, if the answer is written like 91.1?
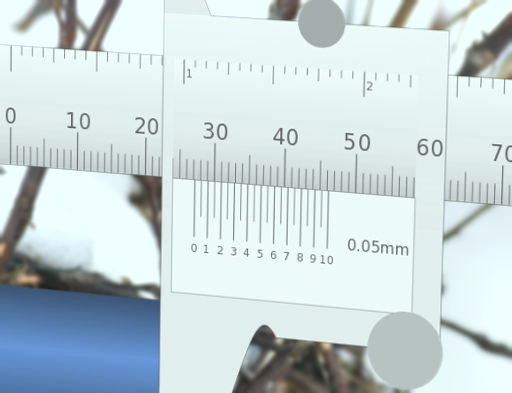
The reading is 27.2
